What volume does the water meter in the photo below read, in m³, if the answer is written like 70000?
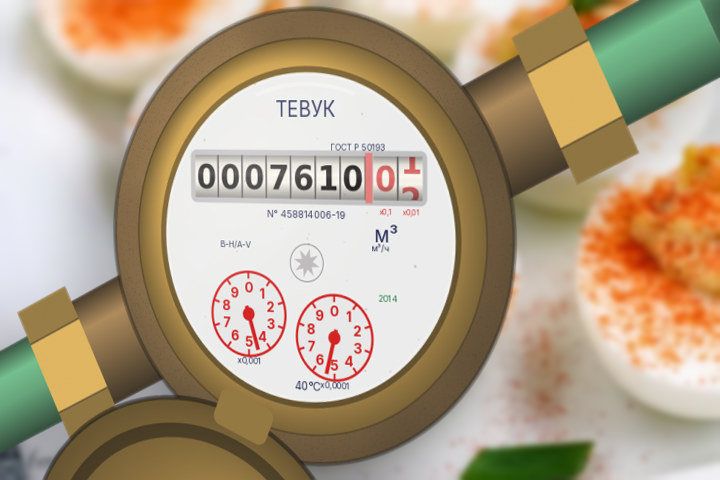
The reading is 7610.0145
